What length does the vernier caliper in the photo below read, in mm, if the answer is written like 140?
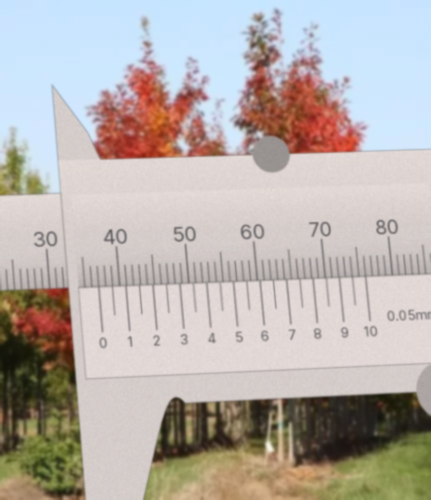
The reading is 37.0
